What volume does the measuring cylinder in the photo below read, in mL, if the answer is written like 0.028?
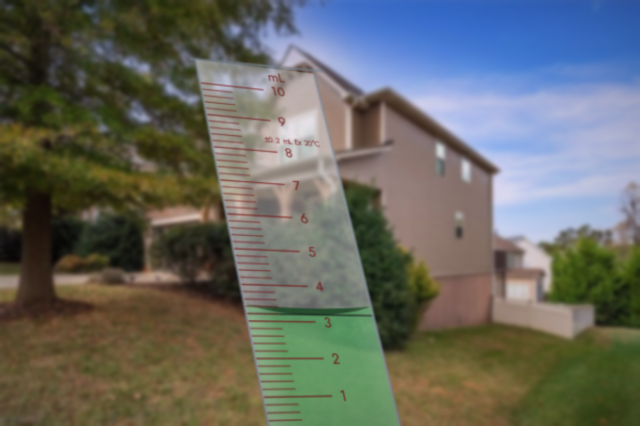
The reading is 3.2
